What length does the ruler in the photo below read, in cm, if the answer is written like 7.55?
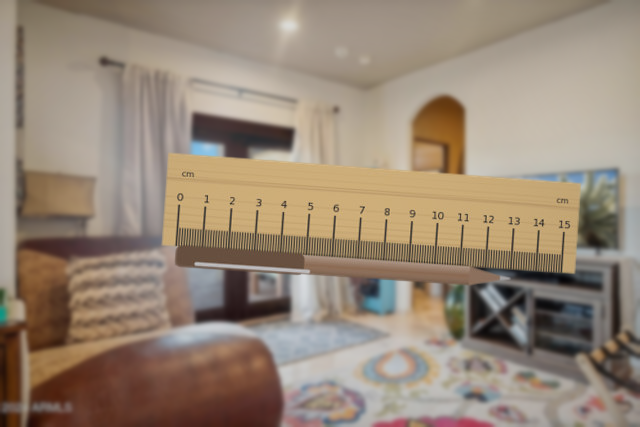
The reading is 13
